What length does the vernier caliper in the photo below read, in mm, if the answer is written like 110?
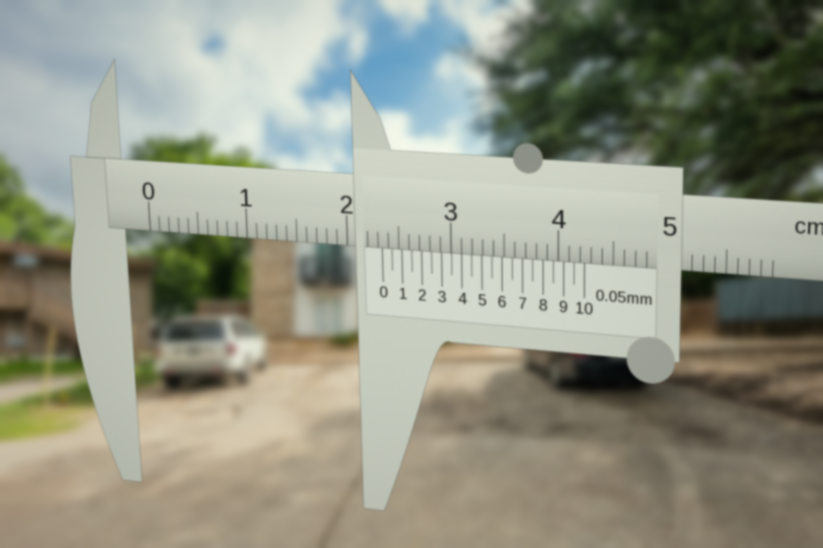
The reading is 23.4
